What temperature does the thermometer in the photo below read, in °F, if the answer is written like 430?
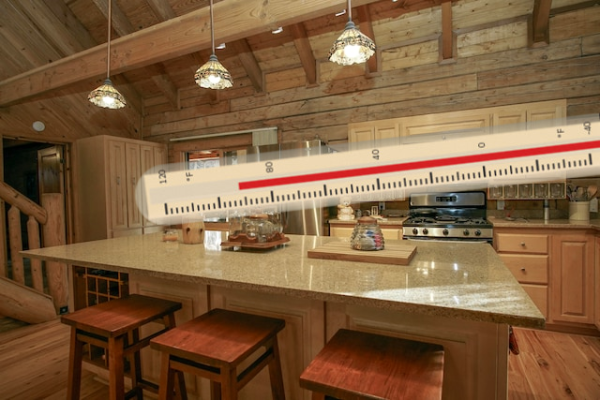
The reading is 92
